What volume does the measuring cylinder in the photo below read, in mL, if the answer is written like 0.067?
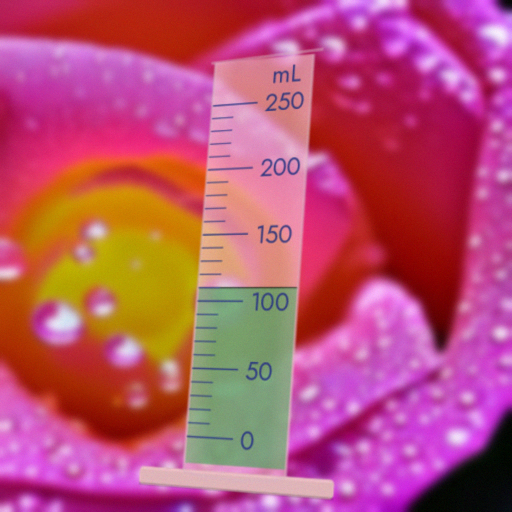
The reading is 110
